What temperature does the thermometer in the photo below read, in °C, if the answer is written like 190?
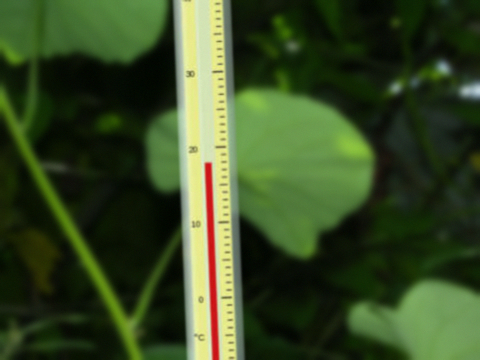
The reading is 18
